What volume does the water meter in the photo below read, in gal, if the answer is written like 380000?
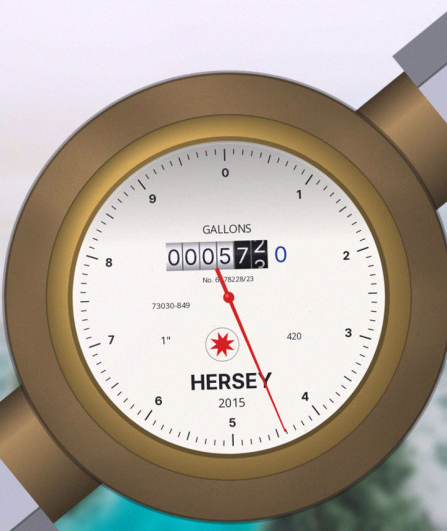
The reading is 5724.4
